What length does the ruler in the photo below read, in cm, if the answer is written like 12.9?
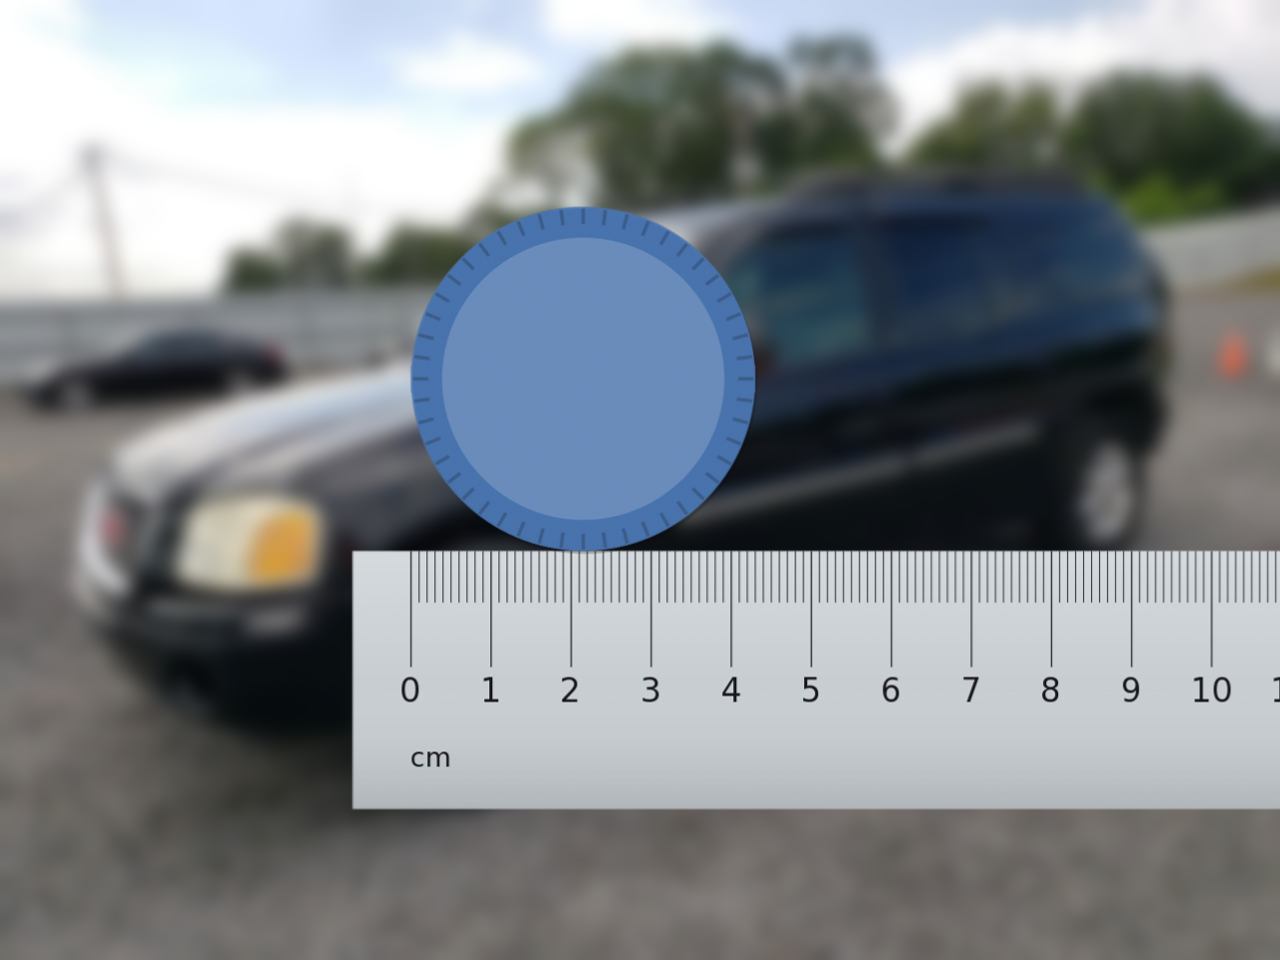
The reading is 4.3
